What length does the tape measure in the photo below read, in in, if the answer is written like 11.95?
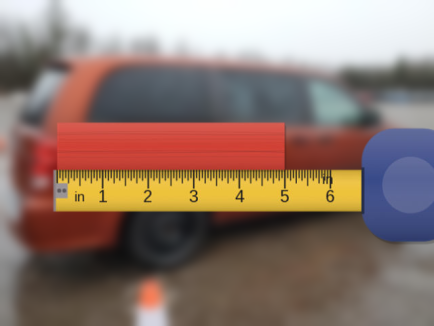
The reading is 5
